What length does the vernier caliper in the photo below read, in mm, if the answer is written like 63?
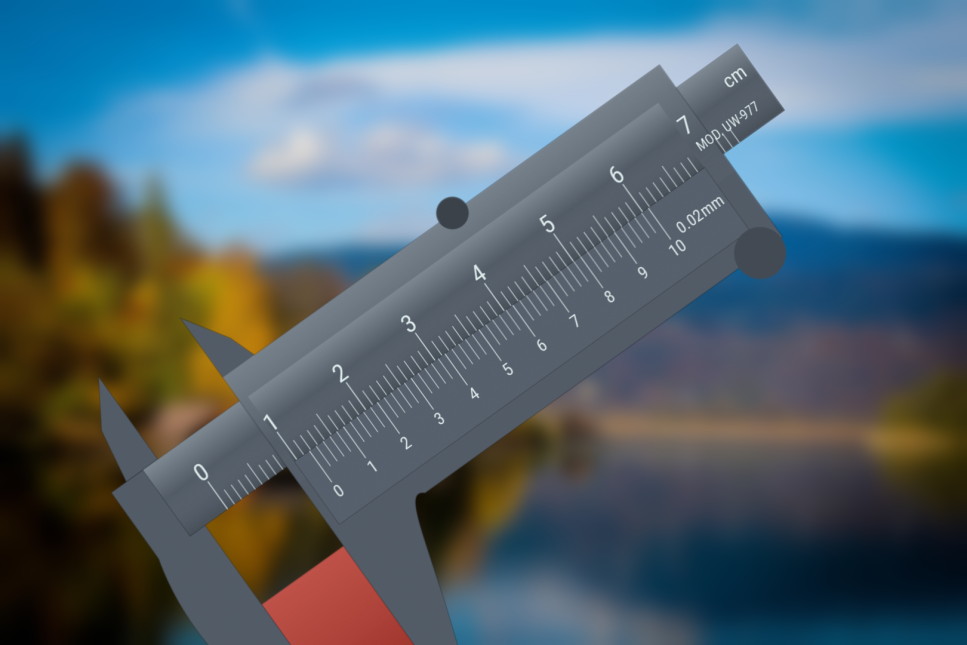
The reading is 11.8
